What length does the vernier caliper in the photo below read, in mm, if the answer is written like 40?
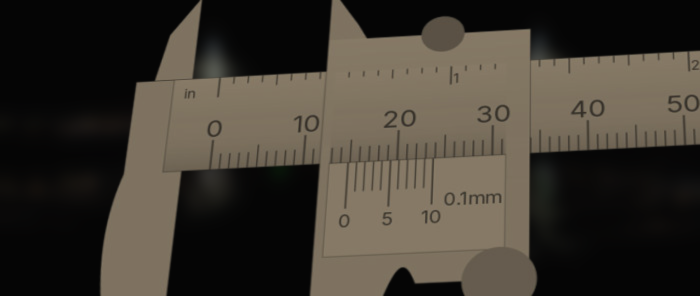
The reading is 14.8
